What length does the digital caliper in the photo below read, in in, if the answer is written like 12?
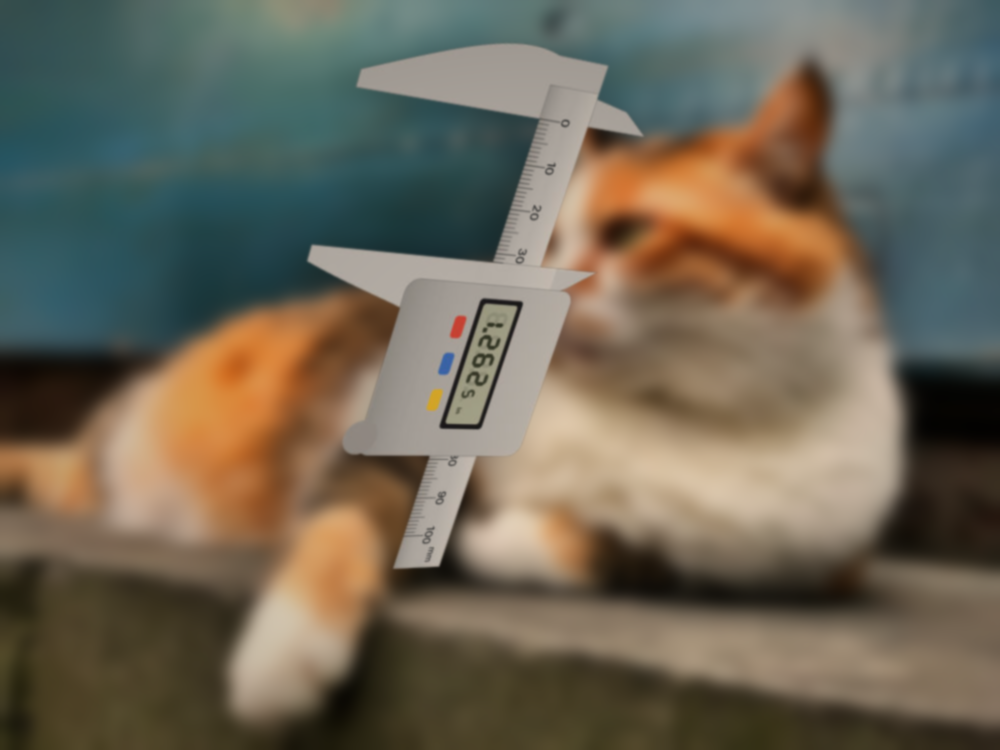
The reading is 1.2625
